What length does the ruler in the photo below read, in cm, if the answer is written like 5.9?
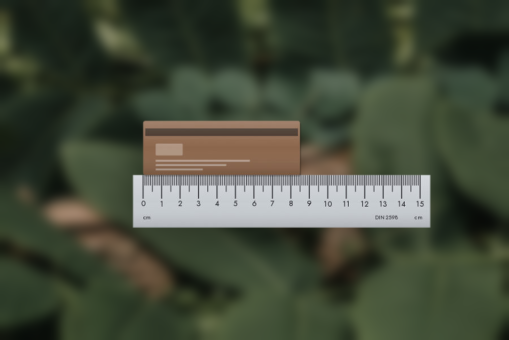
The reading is 8.5
